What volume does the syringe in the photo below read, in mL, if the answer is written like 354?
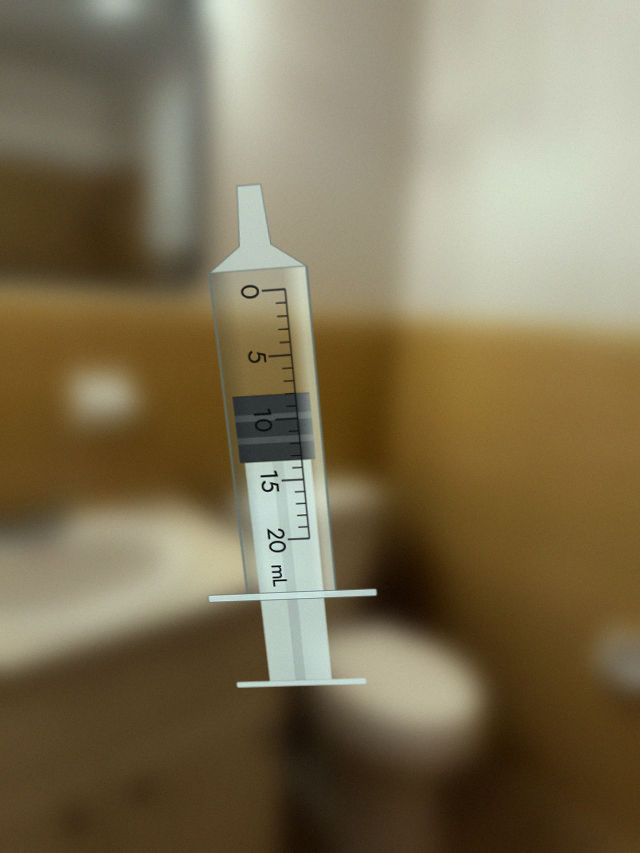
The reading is 8
